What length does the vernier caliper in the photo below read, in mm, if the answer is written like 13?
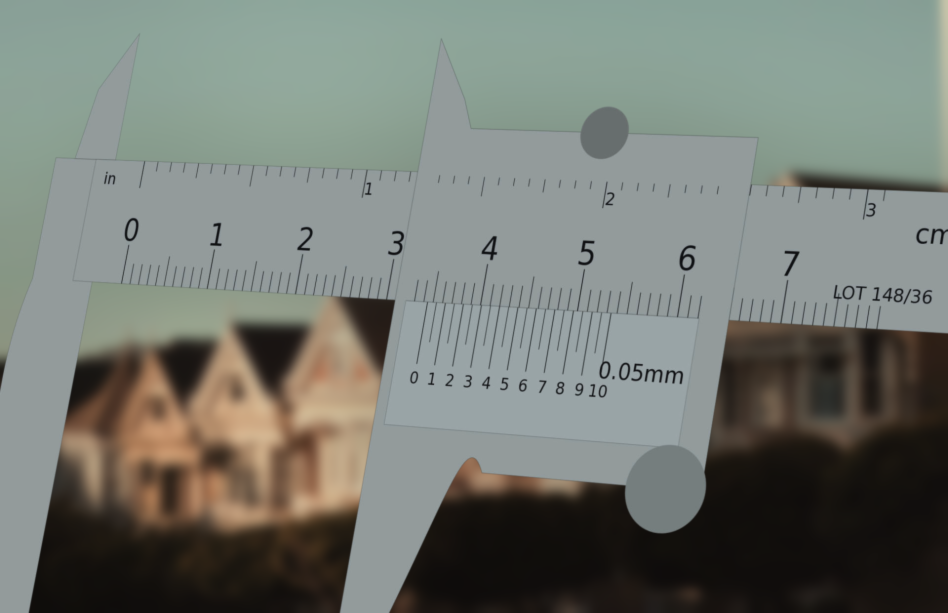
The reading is 34.4
